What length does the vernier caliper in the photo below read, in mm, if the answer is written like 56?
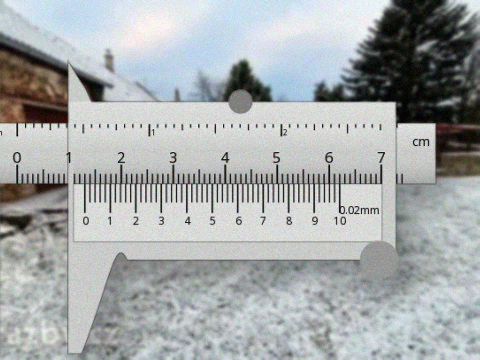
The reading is 13.0
